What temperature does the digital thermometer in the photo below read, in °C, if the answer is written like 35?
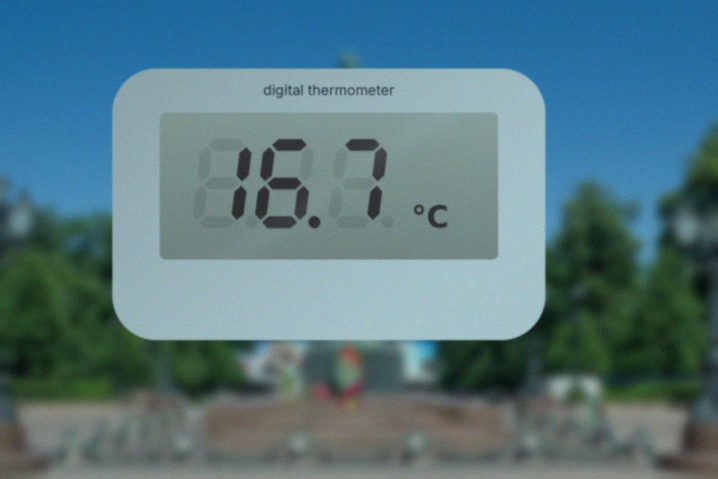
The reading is 16.7
